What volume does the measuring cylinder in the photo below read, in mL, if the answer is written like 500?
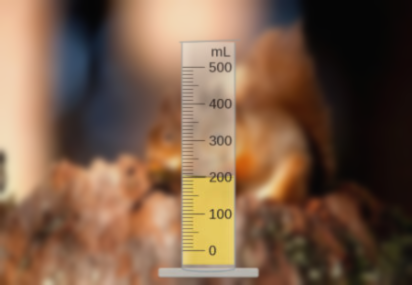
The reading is 200
